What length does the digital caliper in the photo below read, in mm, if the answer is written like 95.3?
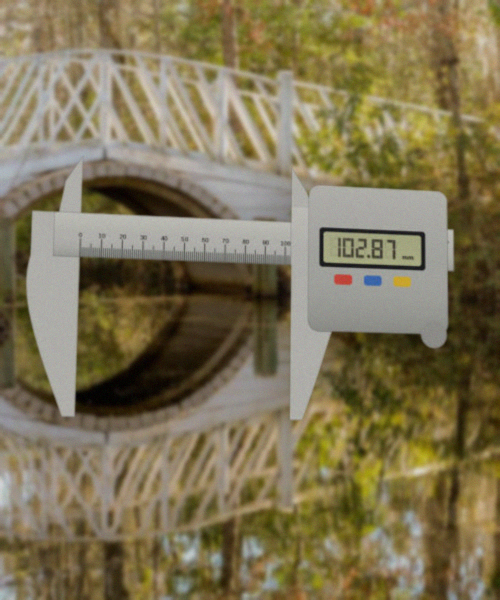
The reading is 102.87
